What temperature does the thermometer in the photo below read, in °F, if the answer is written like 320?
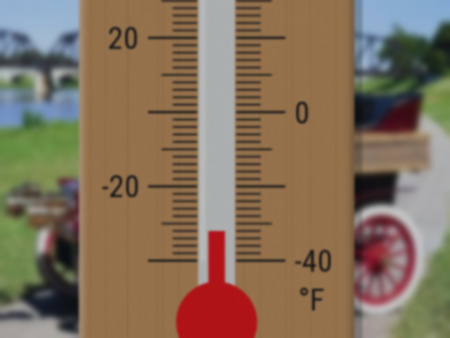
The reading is -32
